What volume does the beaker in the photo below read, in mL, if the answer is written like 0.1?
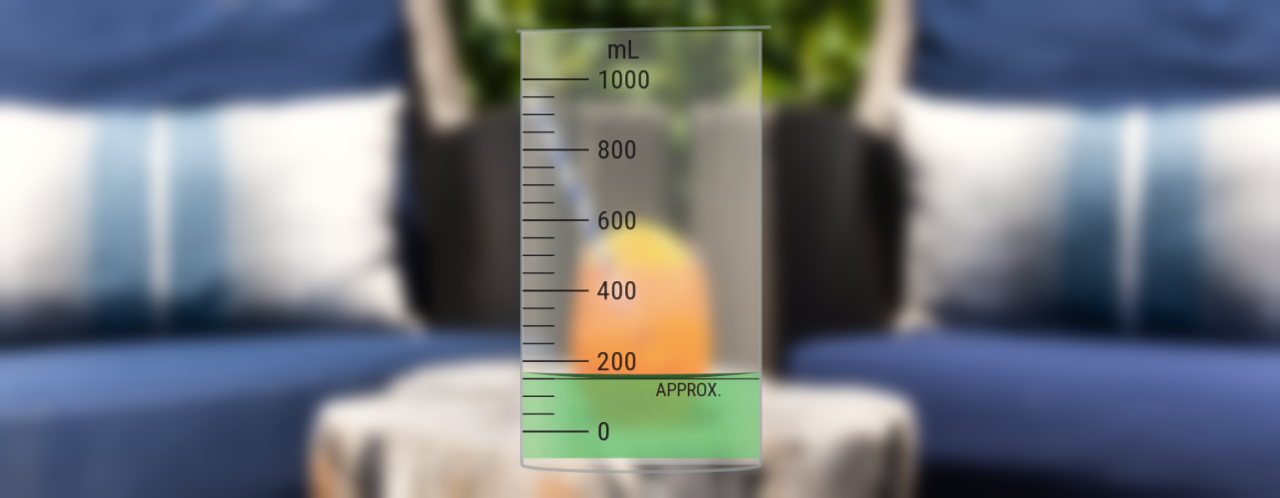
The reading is 150
